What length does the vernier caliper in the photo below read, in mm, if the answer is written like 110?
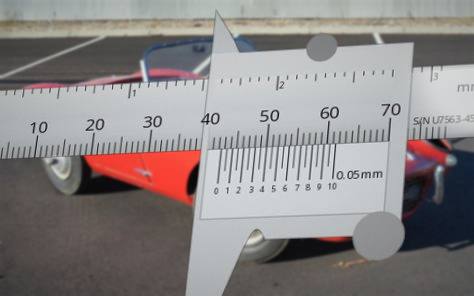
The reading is 42.4
